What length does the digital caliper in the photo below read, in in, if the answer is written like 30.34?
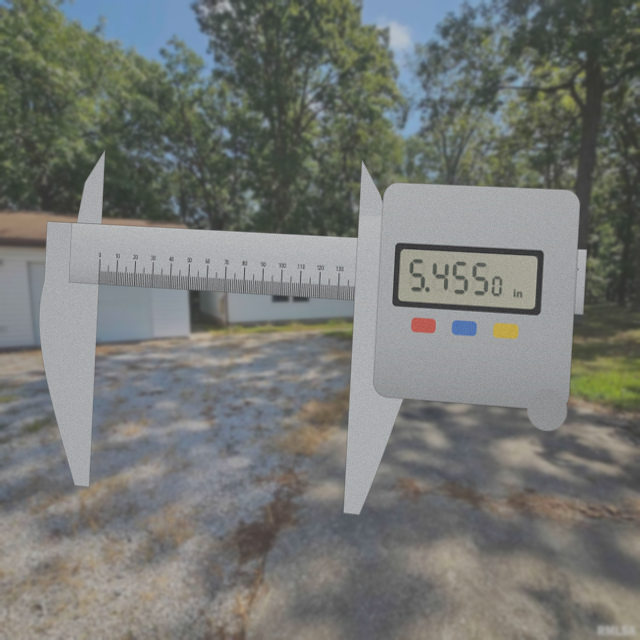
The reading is 5.4550
